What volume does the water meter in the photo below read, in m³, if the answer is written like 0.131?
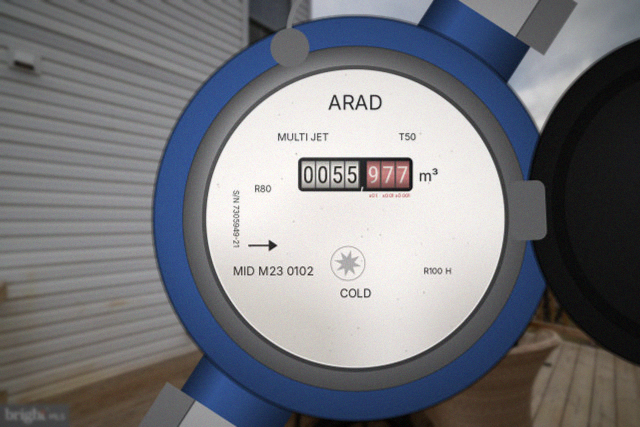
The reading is 55.977
